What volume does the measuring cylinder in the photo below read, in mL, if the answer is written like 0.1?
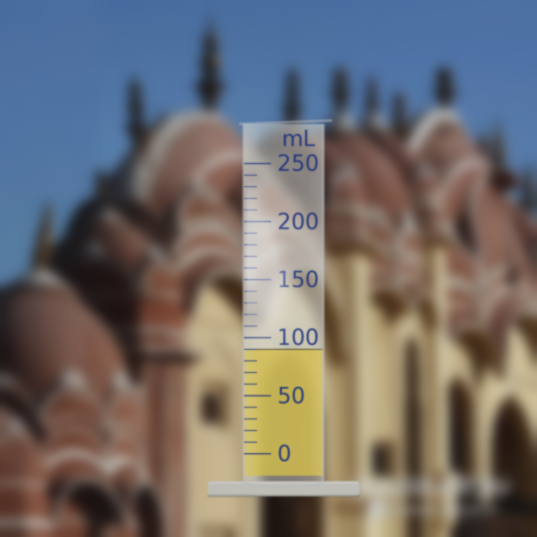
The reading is 90
